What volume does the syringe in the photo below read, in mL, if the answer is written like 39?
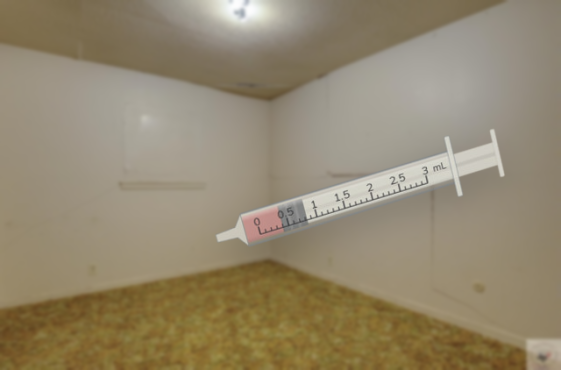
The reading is 0.4
